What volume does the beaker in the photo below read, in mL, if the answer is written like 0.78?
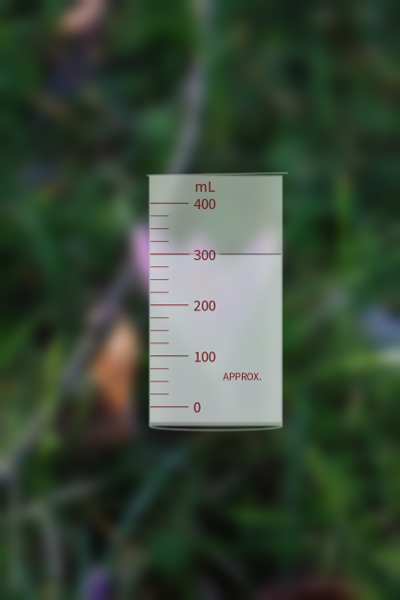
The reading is 300
